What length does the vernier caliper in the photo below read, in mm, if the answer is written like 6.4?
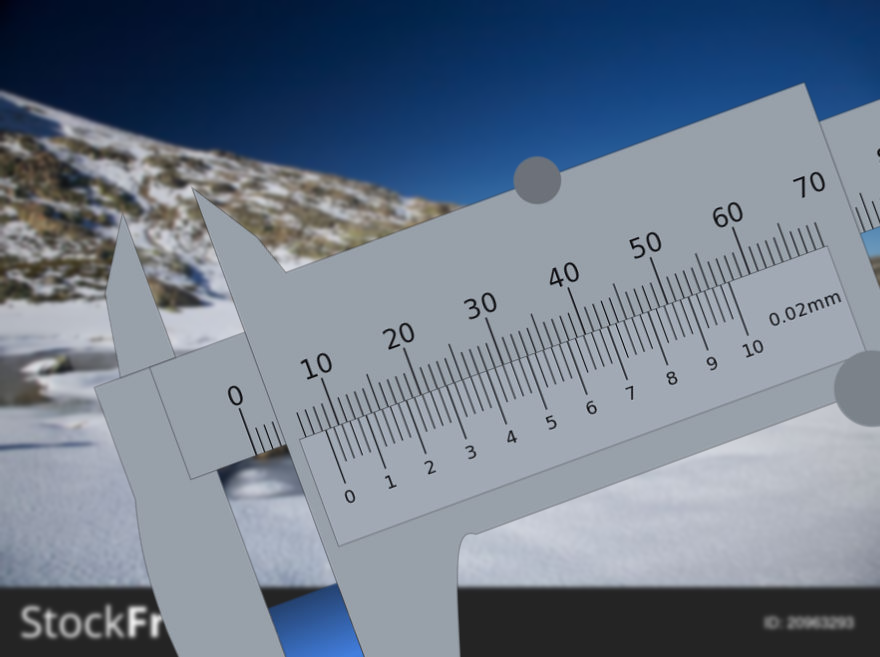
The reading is 8.4
